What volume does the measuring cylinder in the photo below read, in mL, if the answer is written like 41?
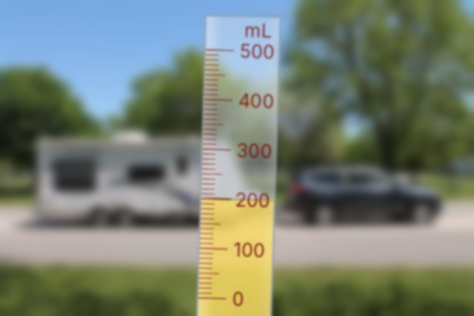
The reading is 200
